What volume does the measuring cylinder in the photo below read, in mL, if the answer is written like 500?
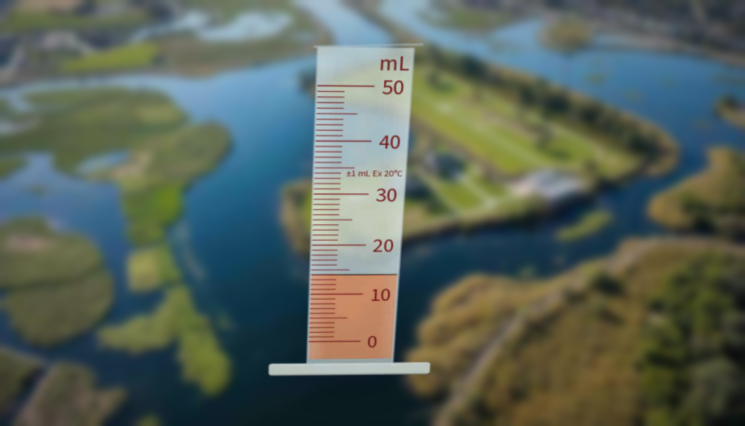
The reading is 14
